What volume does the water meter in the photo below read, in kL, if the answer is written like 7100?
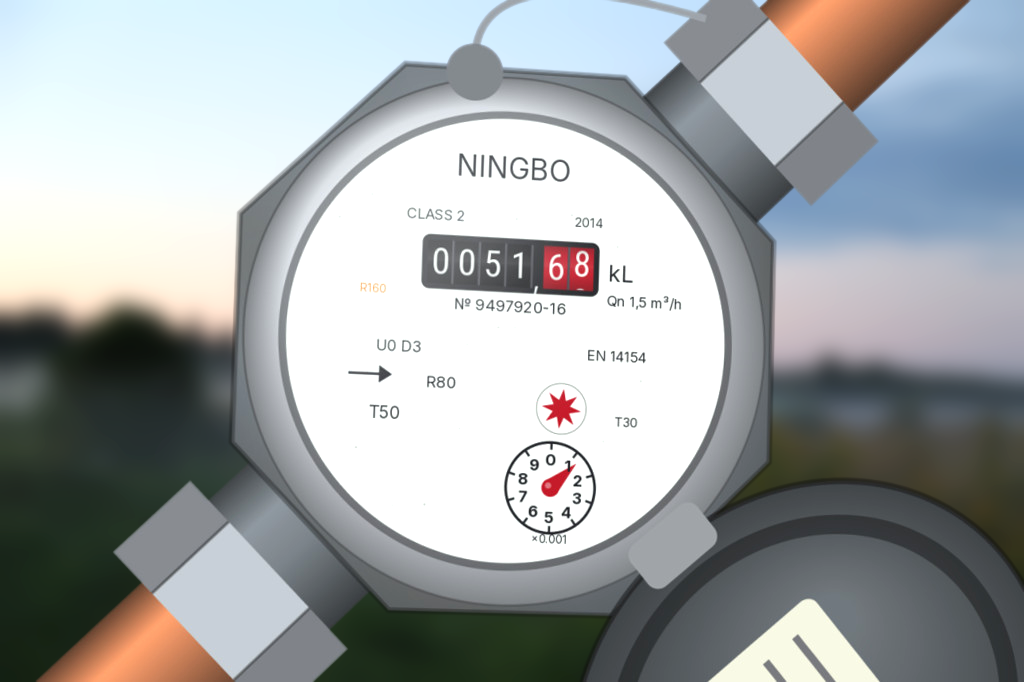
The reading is 51.681
